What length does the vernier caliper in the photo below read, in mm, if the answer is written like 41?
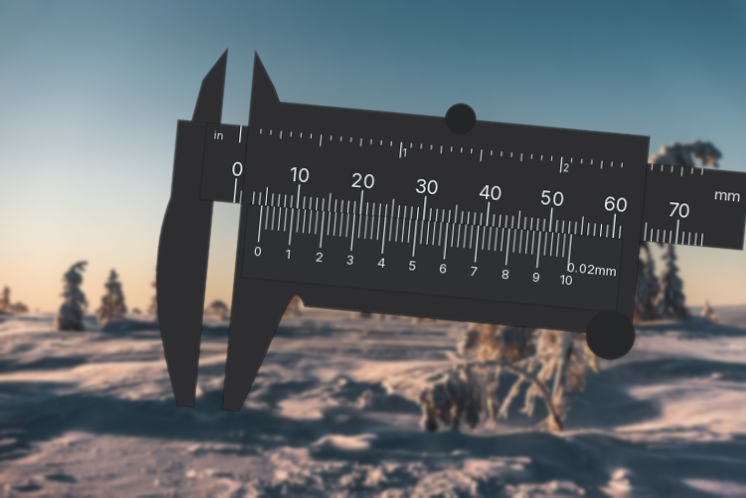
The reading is 4.4
